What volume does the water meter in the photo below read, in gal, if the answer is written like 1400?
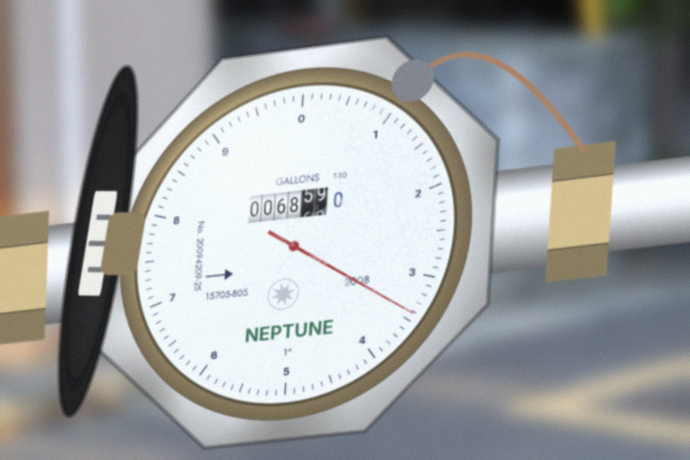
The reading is 68593.4
